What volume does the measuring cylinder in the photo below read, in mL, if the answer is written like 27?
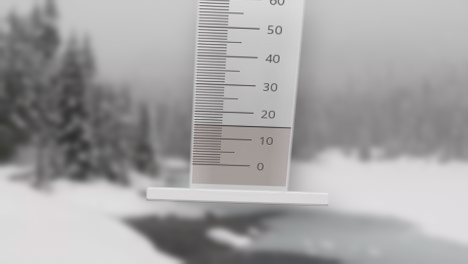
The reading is 15
